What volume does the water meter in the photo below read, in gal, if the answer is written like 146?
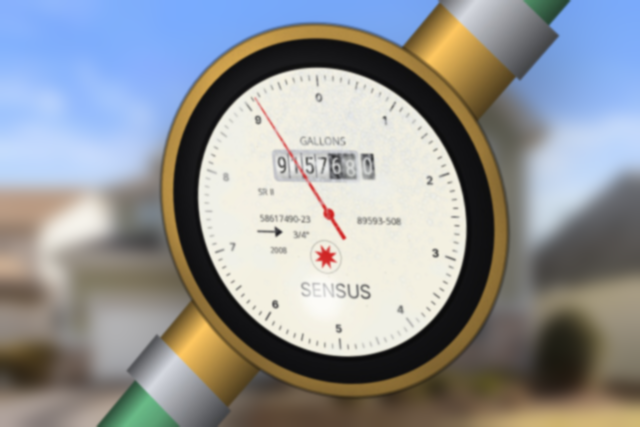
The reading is 9157679.1
